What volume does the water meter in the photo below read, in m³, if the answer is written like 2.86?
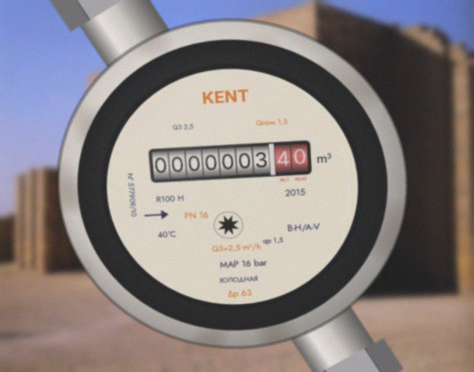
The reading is 3.40
